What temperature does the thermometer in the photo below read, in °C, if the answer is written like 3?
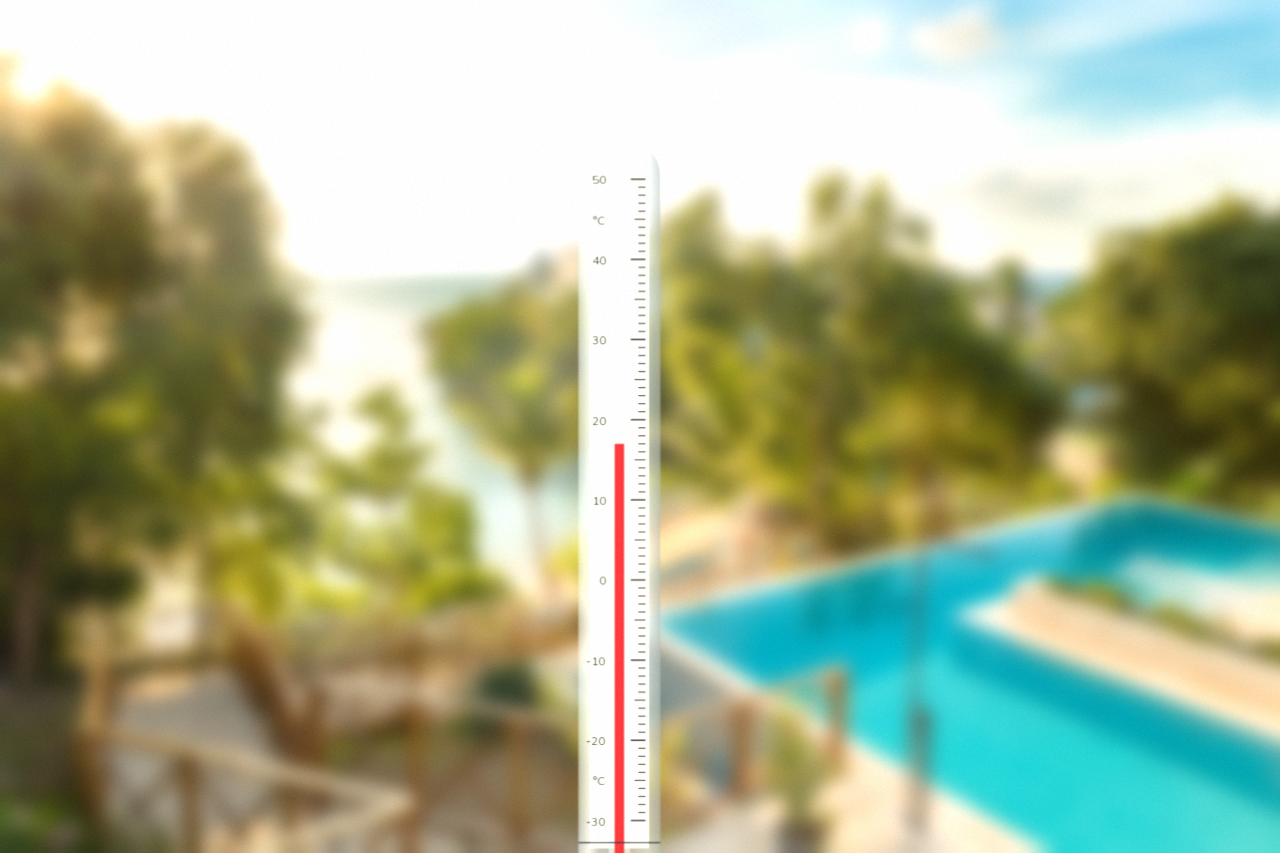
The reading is 17
